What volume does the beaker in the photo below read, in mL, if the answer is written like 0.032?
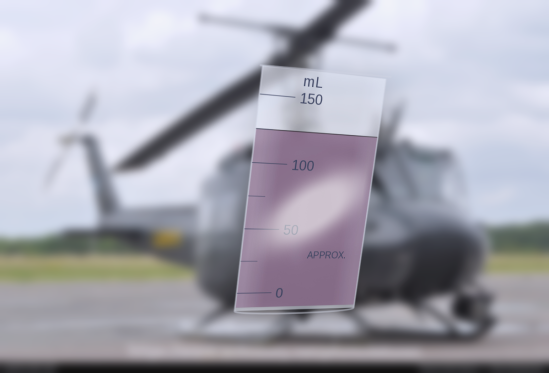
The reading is 125
